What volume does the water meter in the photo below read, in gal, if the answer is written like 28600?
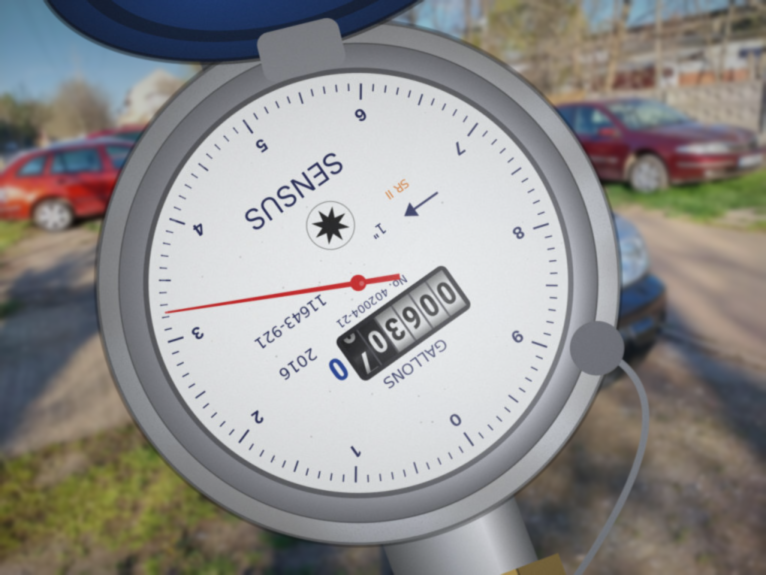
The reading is 63073.2
